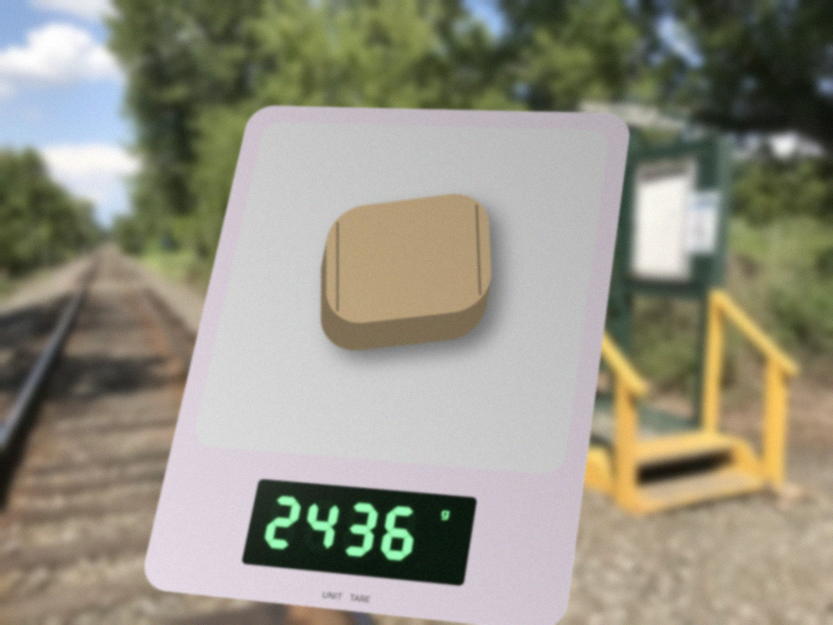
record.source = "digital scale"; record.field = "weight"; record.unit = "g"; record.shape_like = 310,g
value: 2436,g
